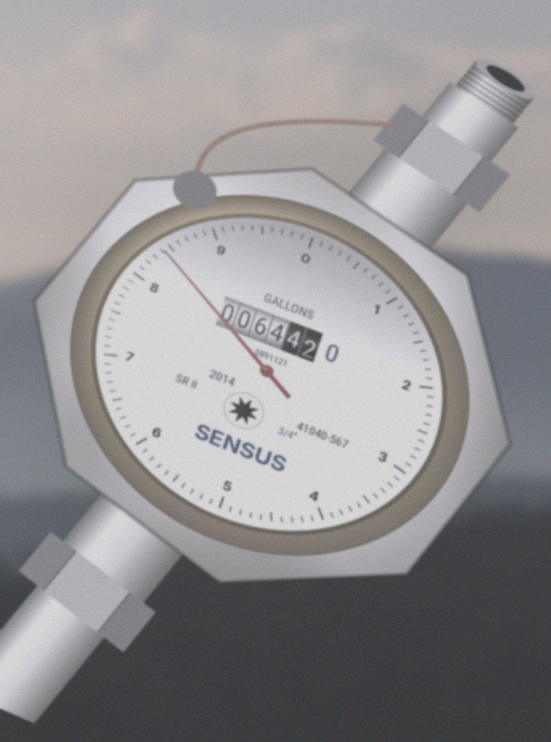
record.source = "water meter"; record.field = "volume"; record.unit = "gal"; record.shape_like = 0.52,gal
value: 64418.4,gal
